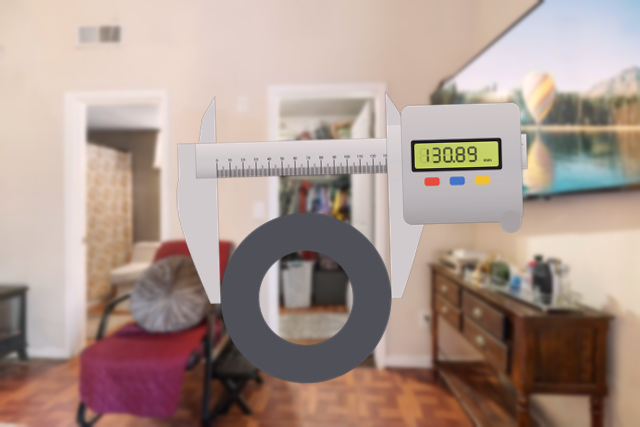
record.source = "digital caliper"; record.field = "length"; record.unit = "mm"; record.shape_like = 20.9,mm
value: 130.89,mm
